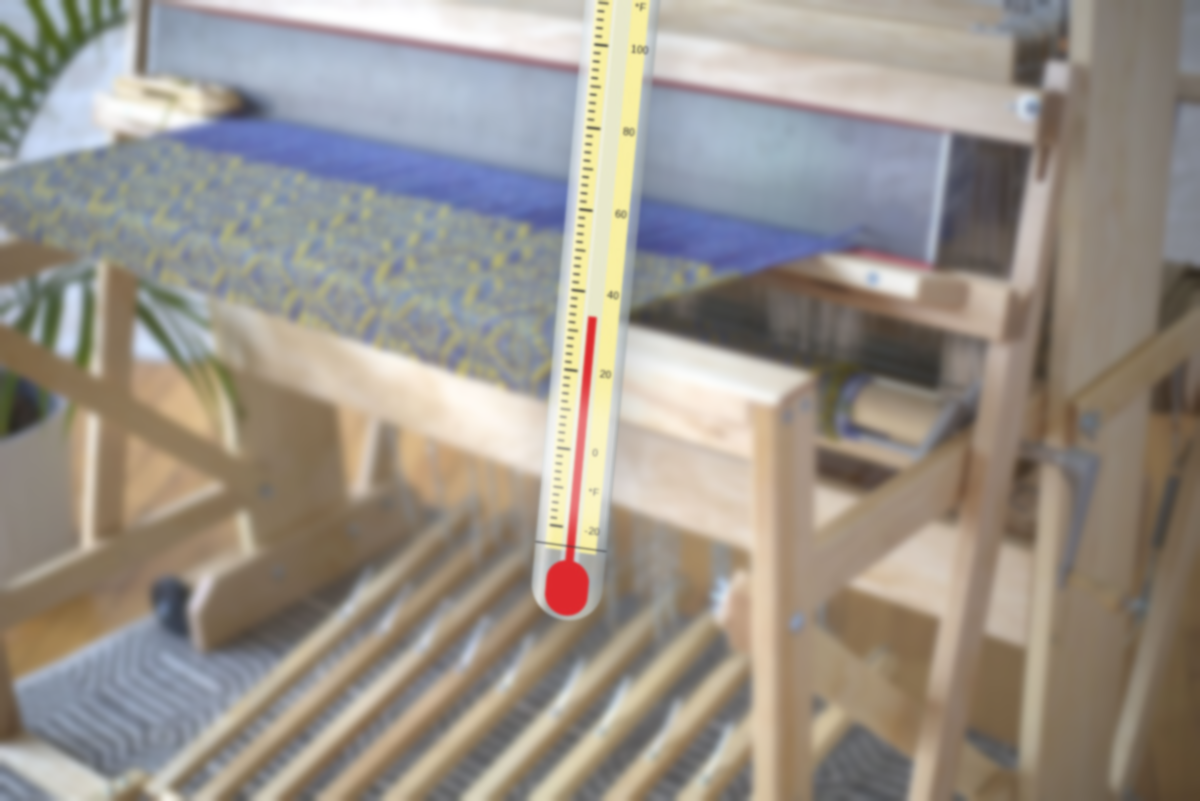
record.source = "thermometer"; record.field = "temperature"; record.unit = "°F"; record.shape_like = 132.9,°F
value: 34,°F
